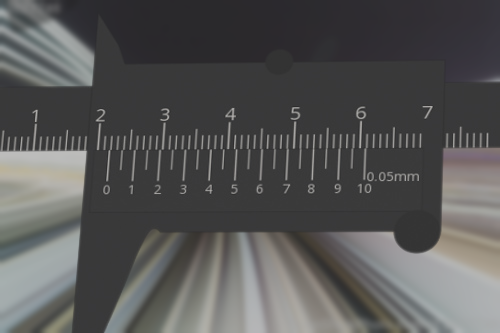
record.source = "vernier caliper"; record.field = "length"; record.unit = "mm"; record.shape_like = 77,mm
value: 21.8,mm
